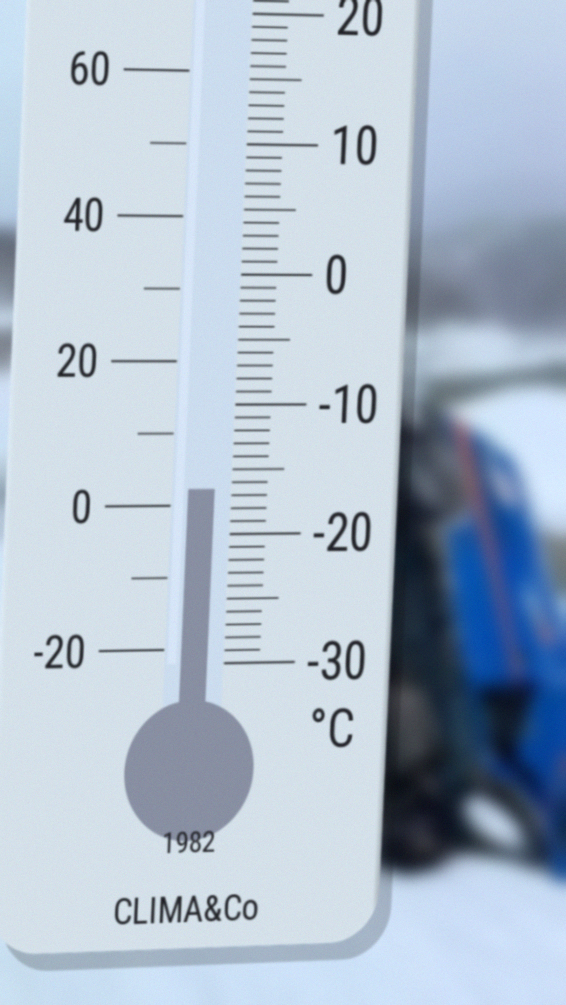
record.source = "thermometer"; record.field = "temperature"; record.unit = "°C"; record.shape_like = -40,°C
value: -16.5,°C
